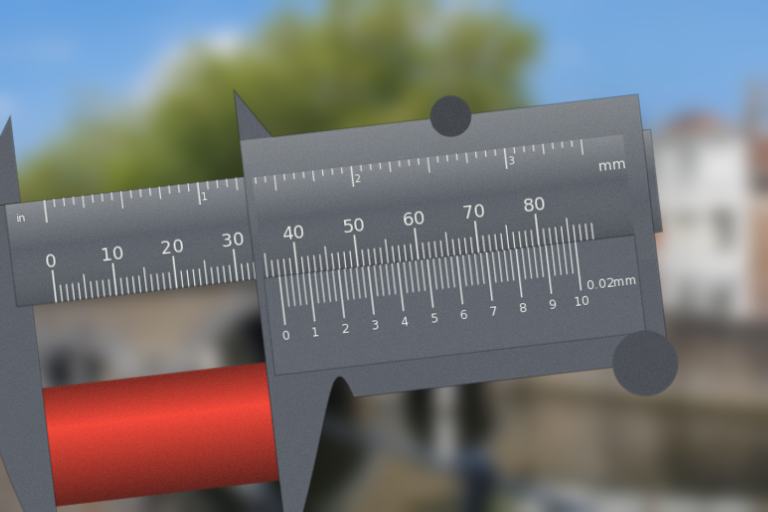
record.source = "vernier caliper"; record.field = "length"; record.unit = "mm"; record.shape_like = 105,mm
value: 37.0,mm
